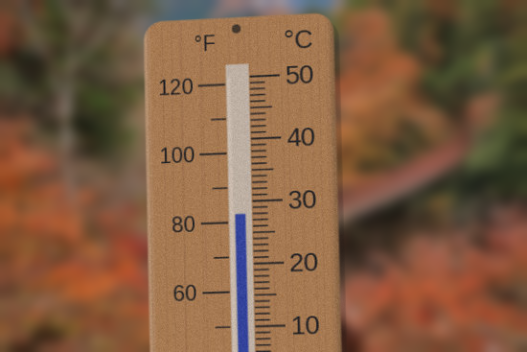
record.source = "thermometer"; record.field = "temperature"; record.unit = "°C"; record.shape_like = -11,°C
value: 28,°C
